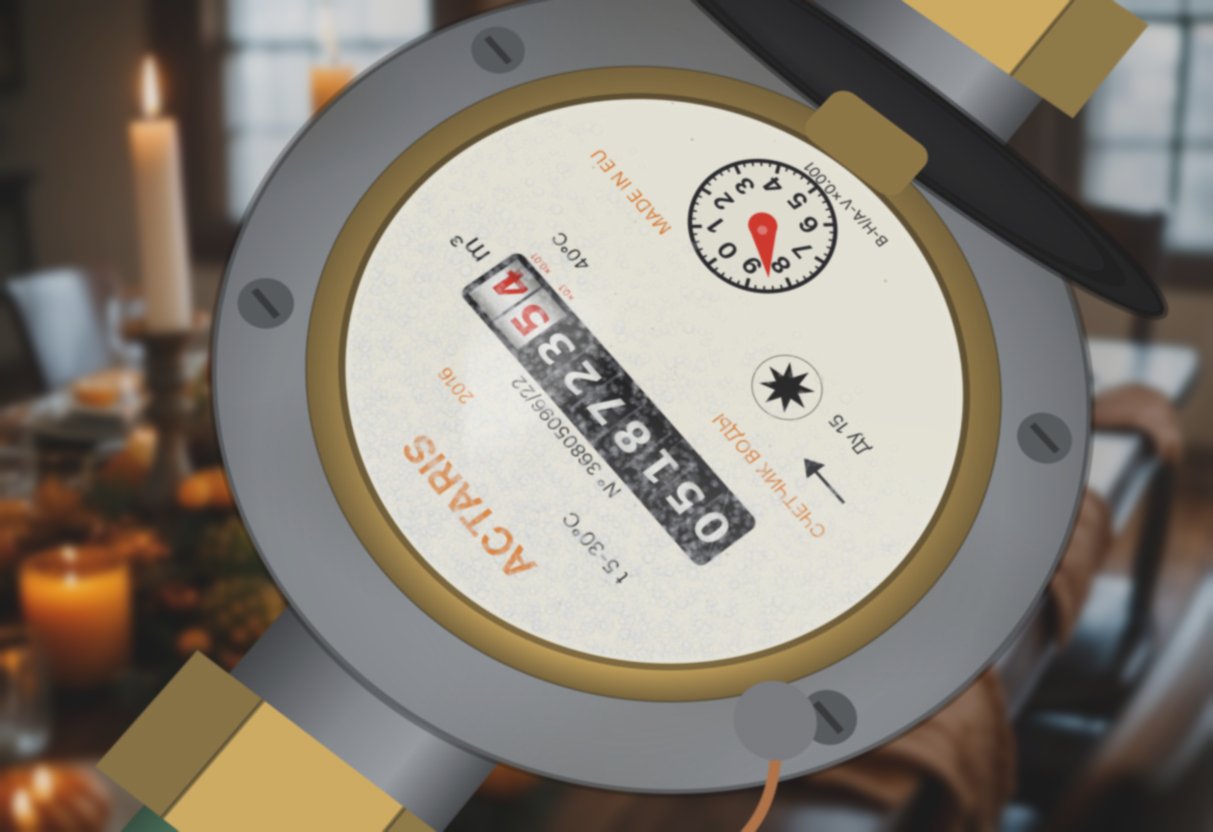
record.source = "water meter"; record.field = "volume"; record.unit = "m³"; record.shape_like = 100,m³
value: 518723.538,m³
